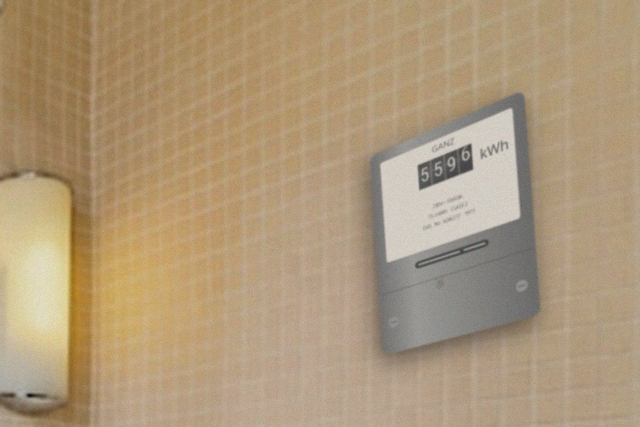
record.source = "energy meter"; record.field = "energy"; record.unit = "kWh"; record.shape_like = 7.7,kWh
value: 5596,kWh
